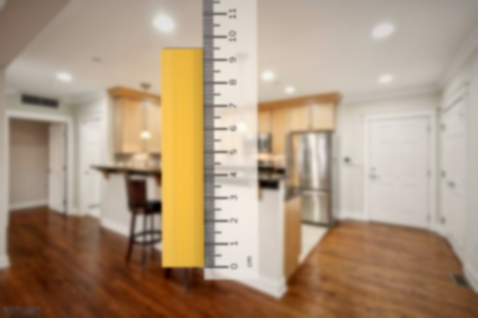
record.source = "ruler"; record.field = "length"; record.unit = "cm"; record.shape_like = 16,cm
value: 9.5,cm
